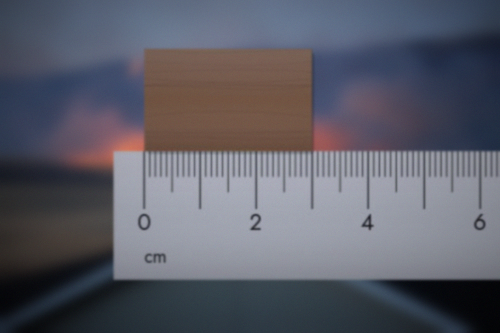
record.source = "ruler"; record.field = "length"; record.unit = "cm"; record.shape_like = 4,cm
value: 3,cm
